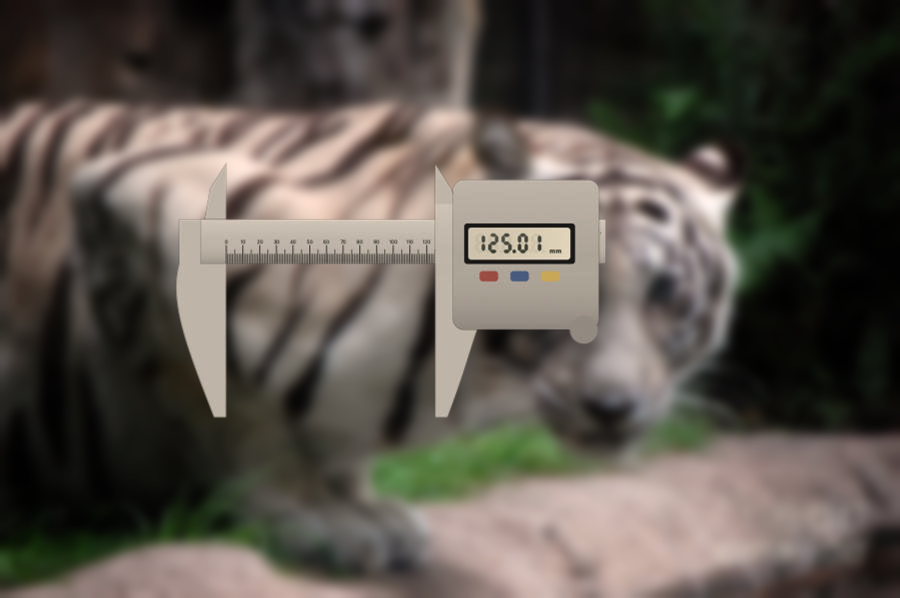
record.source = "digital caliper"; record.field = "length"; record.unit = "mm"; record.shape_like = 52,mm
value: 125.01,mm
